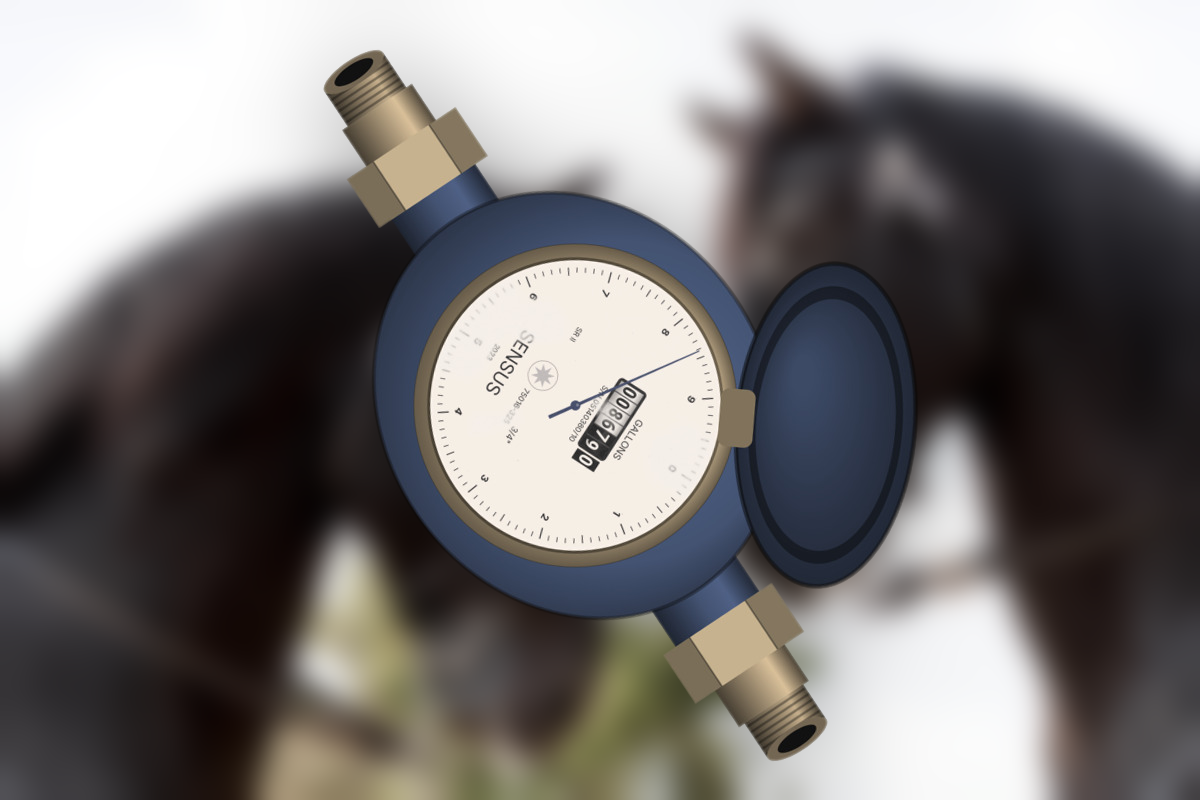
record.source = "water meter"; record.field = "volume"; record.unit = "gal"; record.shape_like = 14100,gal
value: 86788.4,gal
